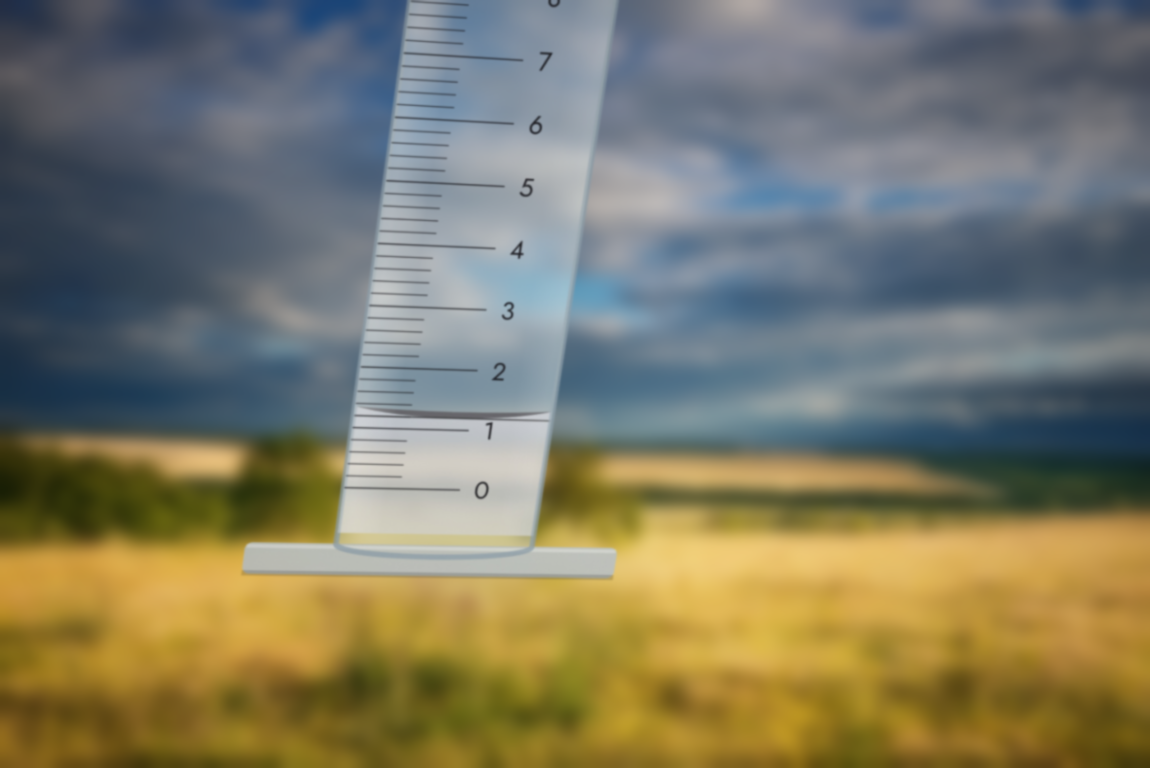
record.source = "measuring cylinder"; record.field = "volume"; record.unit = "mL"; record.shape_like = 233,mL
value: 1.2,mL
